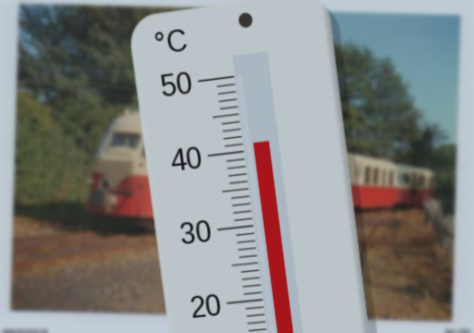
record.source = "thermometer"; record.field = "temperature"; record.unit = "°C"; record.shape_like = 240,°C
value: 41,°C
